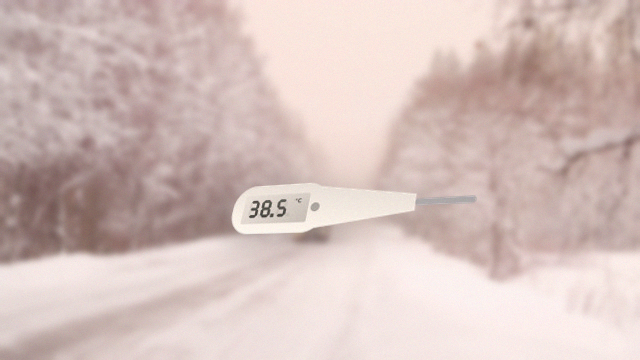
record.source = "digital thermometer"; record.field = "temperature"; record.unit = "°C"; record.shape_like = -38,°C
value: 38.5,°C
